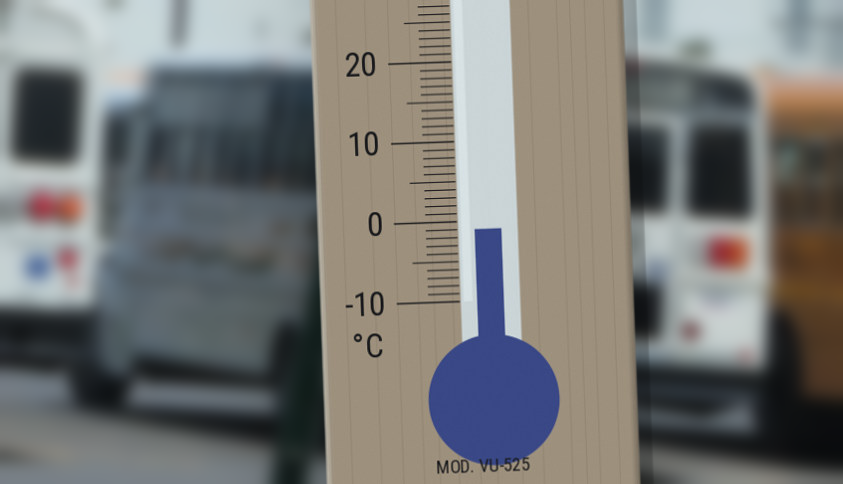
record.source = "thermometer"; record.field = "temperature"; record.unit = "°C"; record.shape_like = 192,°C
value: -1,°C
